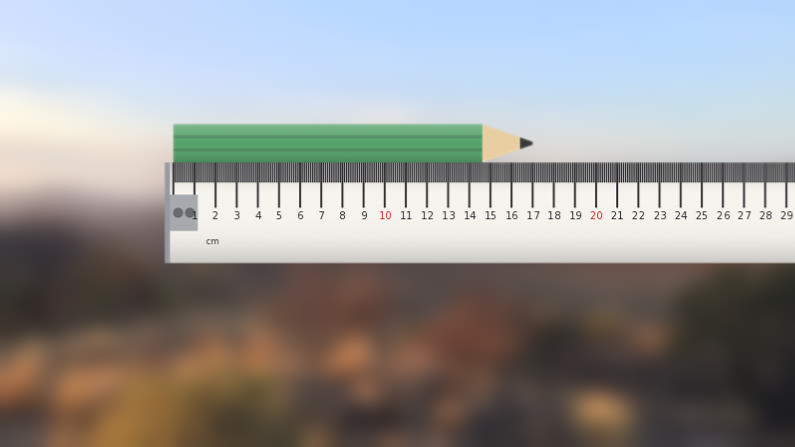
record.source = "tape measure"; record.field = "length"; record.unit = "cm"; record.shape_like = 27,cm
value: 17,cm
